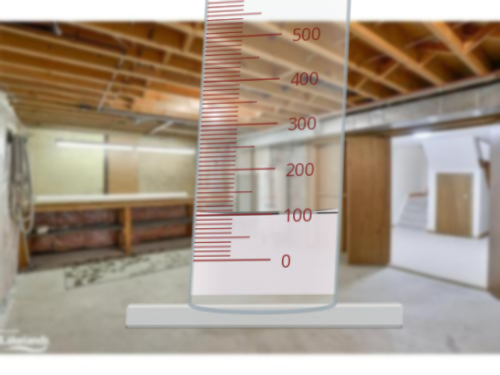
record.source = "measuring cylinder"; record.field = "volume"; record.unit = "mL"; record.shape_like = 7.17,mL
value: 100,mL
